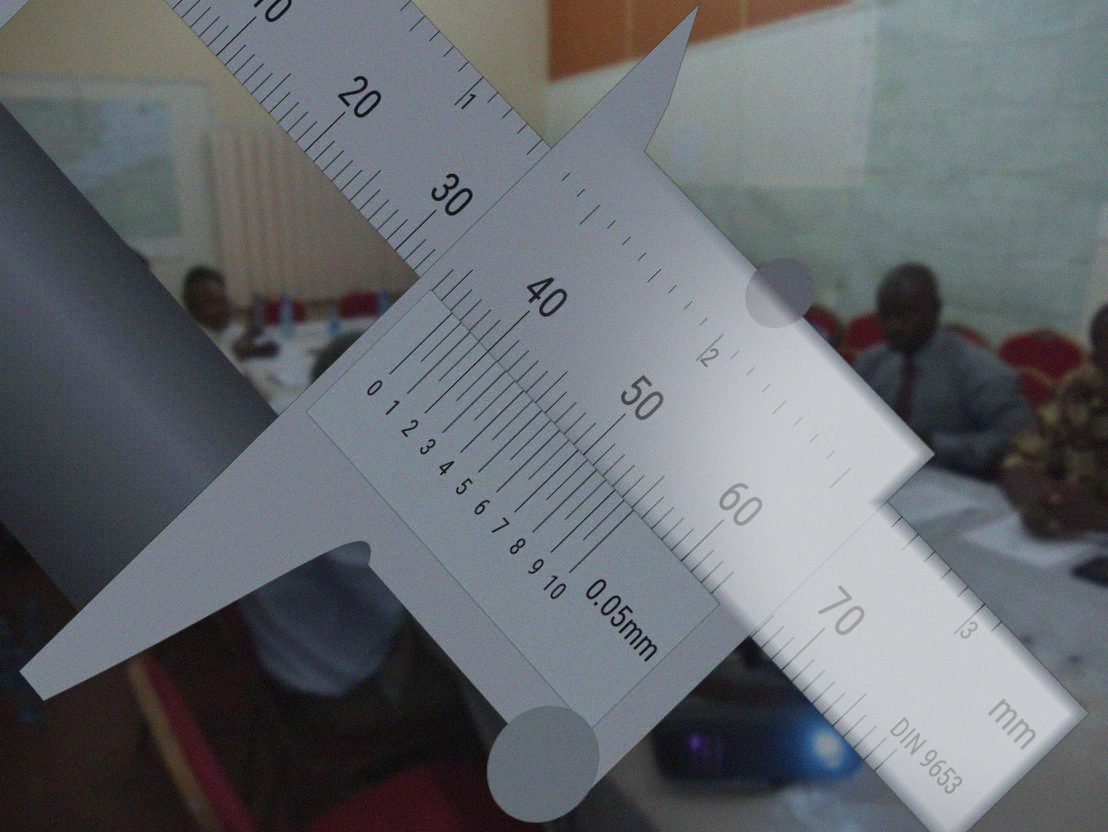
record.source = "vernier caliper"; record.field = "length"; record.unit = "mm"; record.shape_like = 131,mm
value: 36.2,mm
